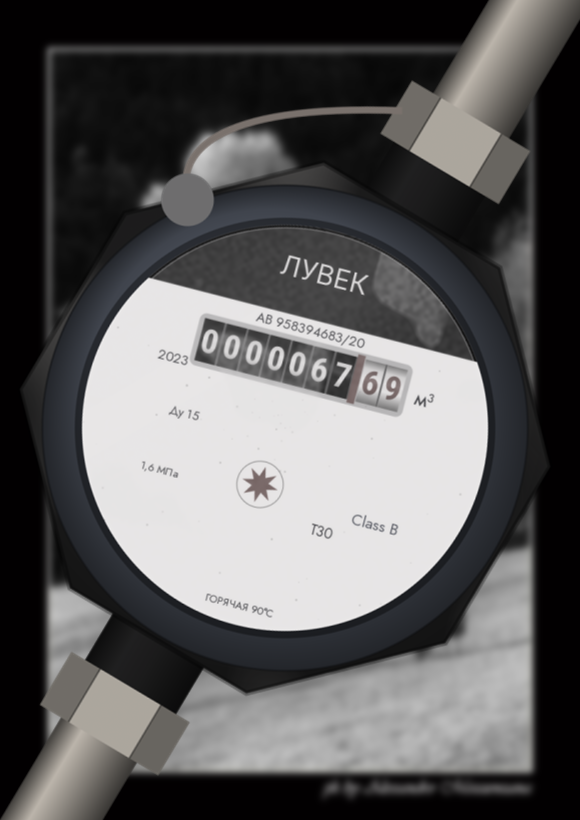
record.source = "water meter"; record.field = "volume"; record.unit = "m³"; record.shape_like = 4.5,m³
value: 67.69,m³
